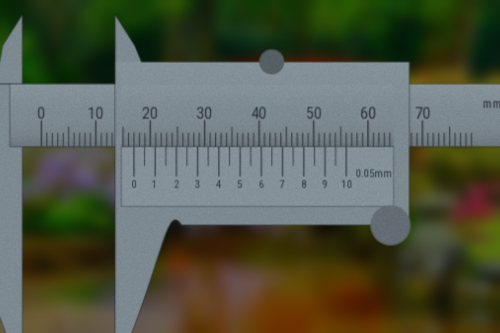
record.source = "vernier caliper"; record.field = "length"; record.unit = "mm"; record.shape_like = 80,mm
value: 17.0,mm
